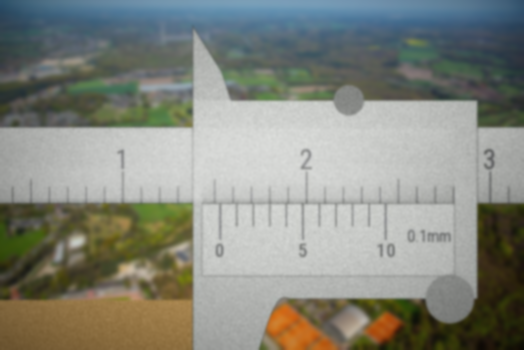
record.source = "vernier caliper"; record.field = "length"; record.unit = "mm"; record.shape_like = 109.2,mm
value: 15.3,mm
